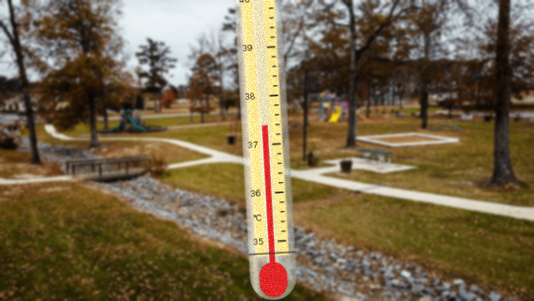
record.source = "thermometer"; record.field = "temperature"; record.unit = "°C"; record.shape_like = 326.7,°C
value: 37.4,°C
